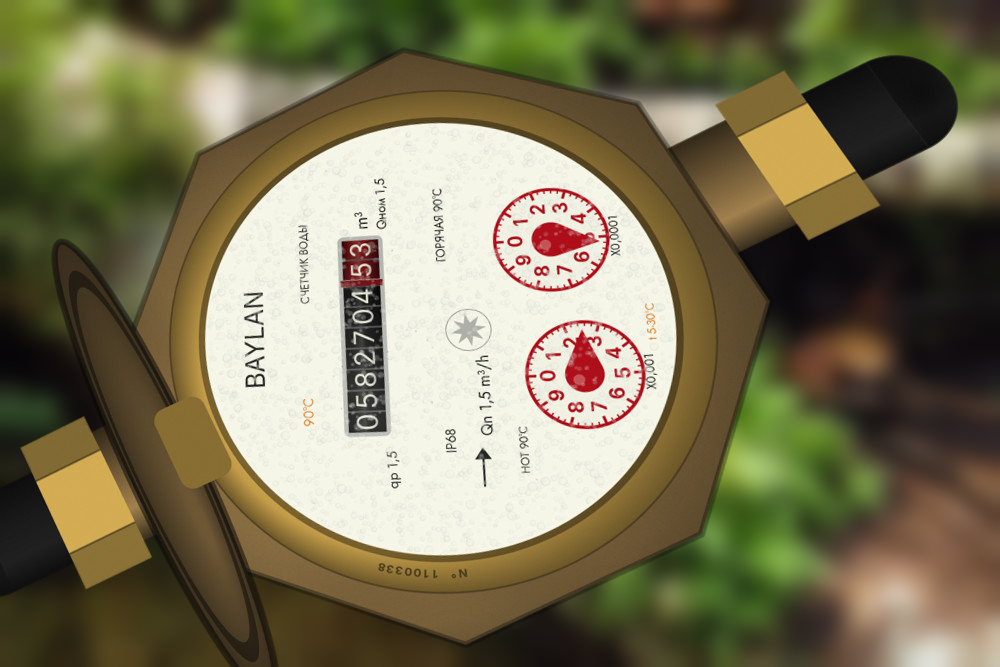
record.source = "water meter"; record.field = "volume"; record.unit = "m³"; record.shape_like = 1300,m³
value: 582704.5325,m³
